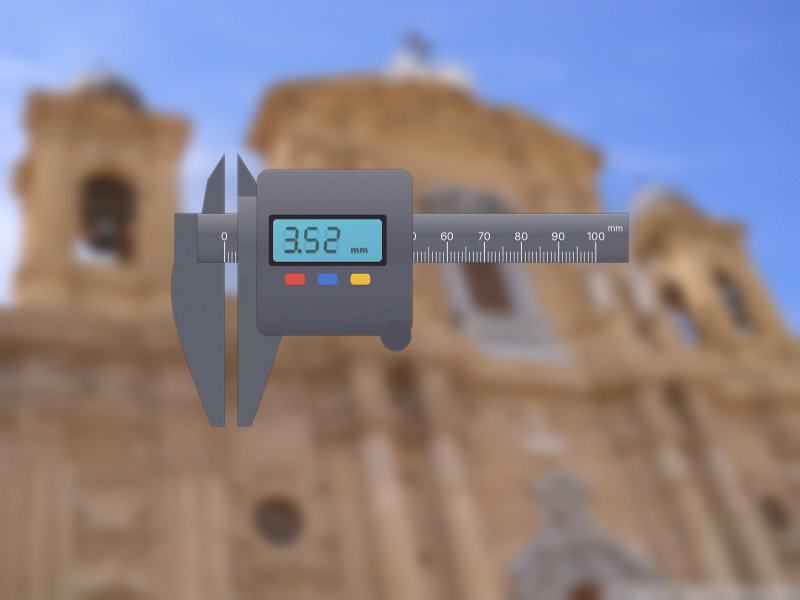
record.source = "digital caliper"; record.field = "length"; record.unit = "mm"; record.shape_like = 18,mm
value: 3.52,mm
